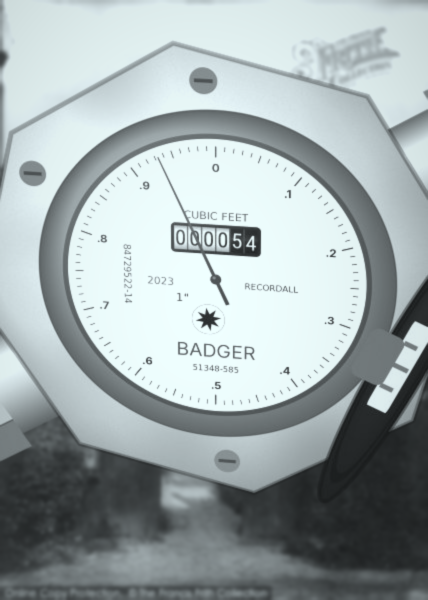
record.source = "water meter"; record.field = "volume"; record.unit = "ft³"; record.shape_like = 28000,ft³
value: 53.93,ft³
